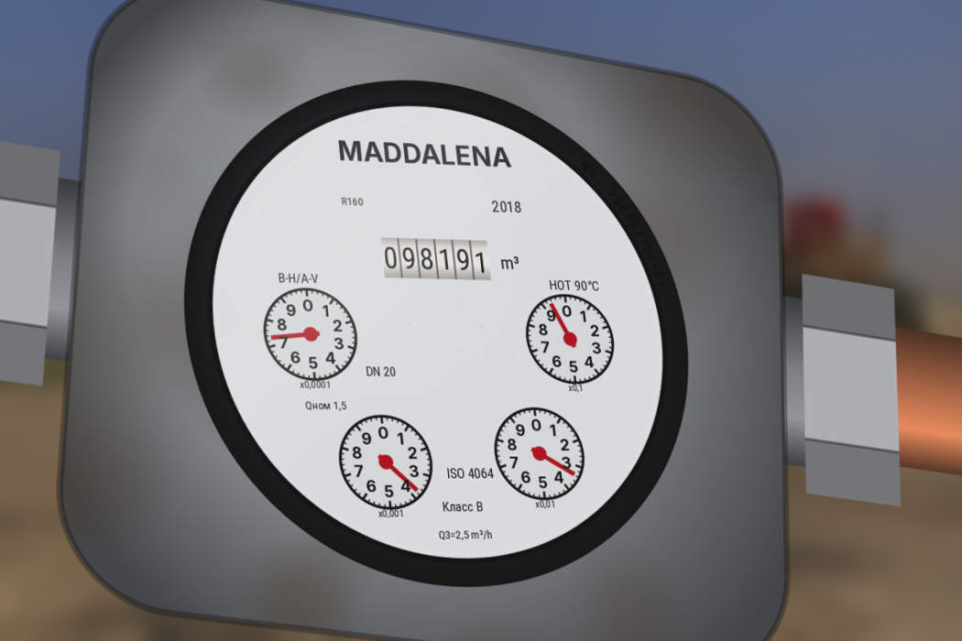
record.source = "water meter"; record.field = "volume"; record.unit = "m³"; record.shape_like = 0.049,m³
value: 98190.9337,m³
